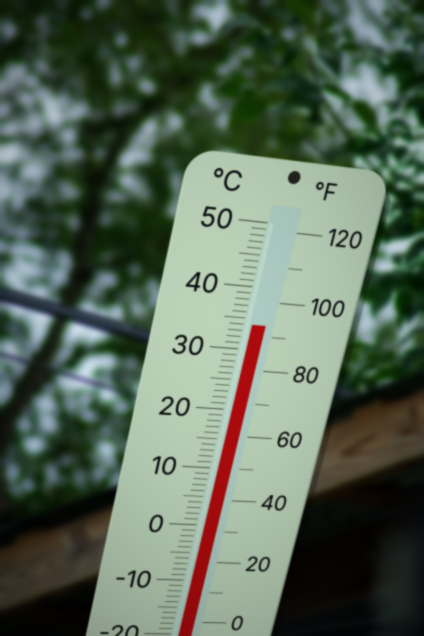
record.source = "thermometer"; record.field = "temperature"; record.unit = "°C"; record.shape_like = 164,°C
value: 34,°C
